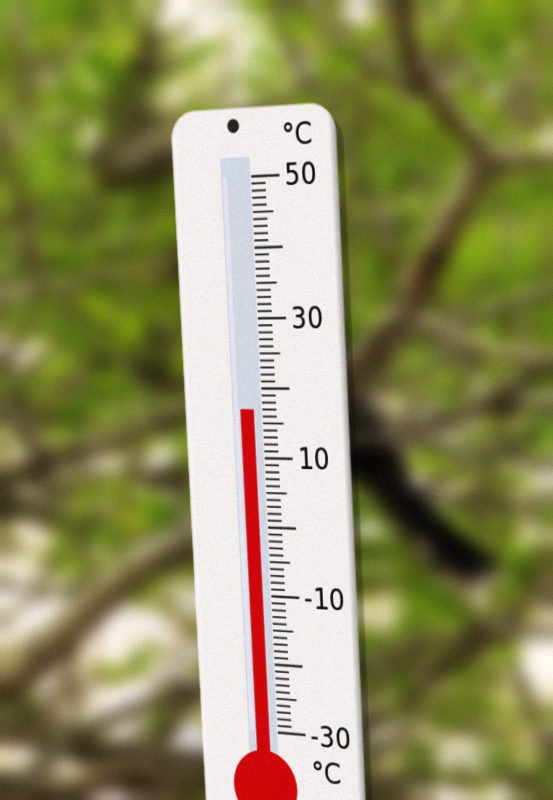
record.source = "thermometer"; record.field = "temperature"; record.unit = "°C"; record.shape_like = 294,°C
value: 17,°C
